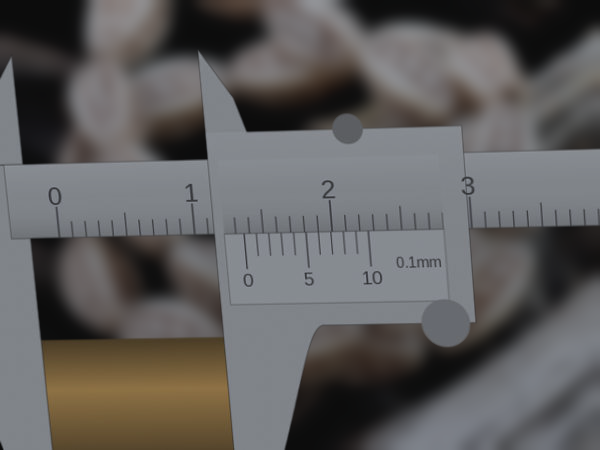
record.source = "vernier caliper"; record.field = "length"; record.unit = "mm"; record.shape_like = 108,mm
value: 13.6,mm
